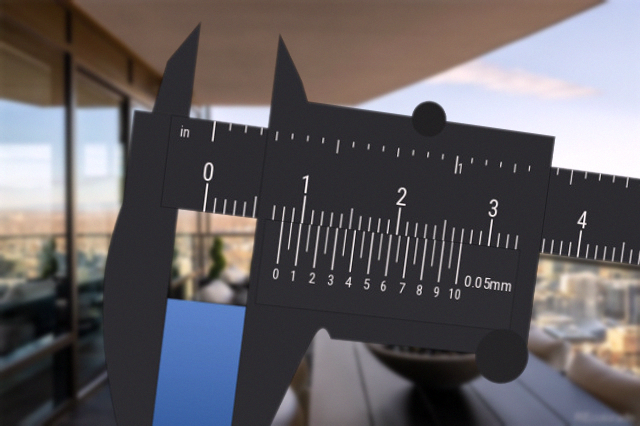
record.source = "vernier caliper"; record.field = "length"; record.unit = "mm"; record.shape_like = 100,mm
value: 8.0,mm
